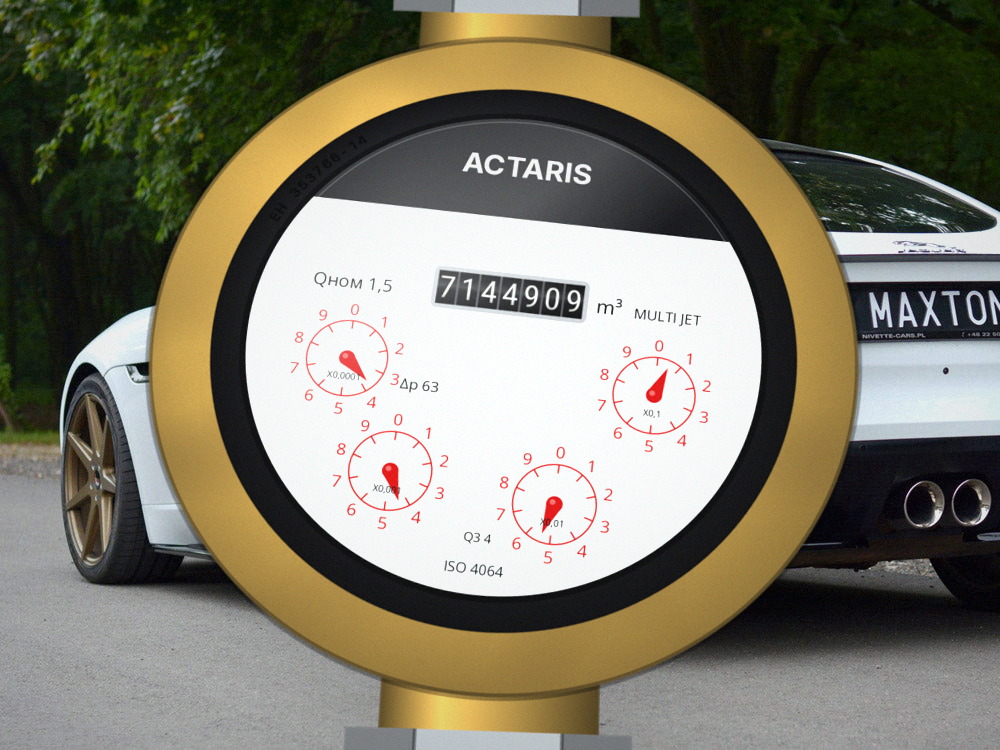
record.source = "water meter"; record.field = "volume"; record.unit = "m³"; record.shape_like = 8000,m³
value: 7144909.0543,m³
